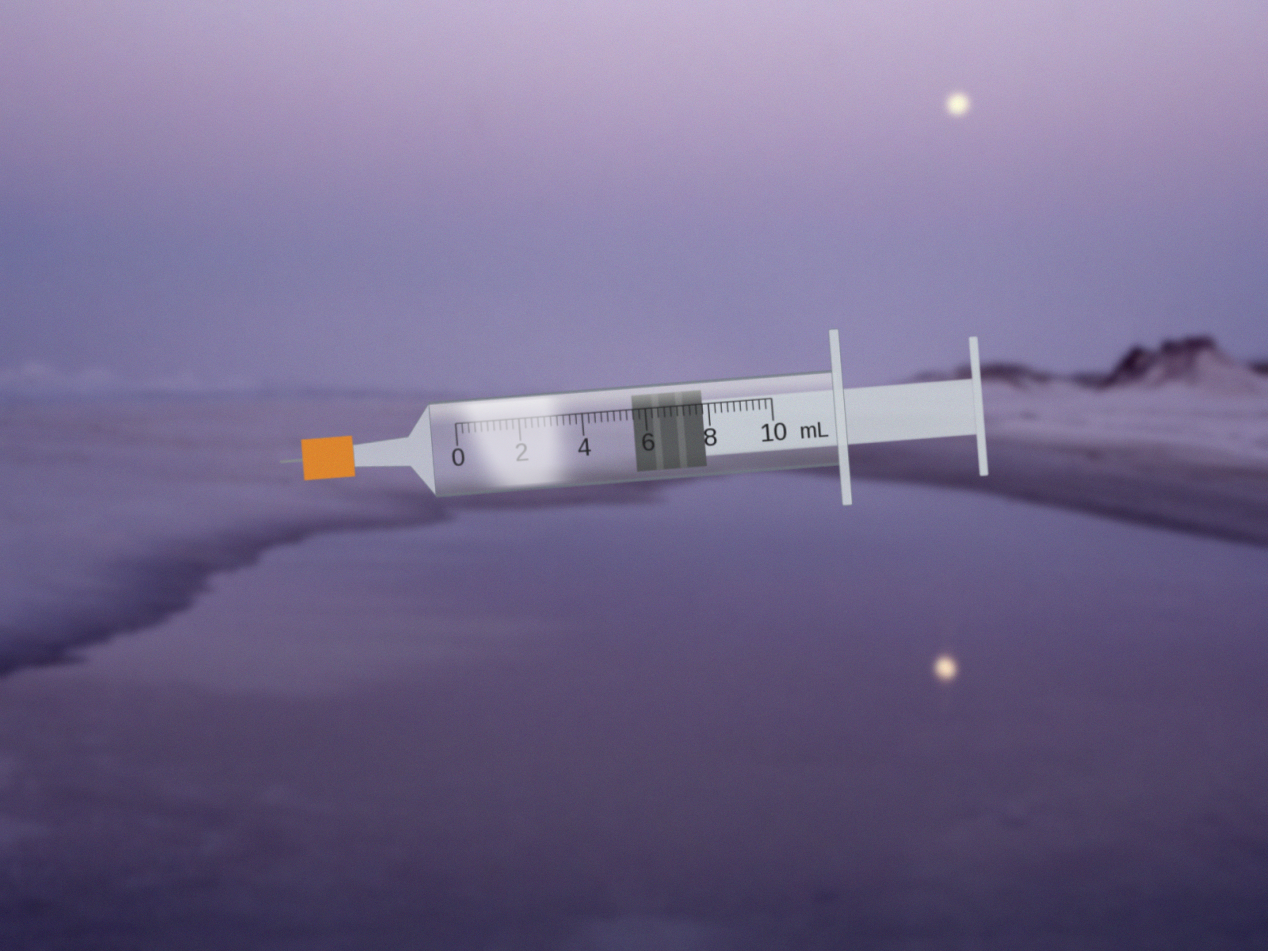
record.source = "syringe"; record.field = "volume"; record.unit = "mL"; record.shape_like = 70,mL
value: 5.6,mL
